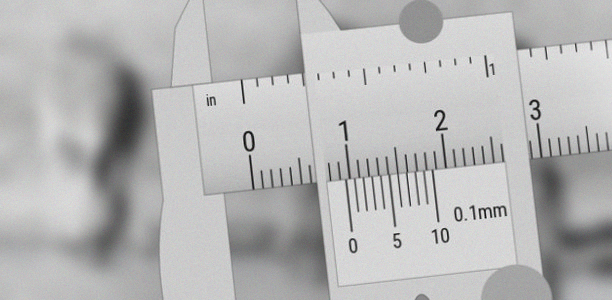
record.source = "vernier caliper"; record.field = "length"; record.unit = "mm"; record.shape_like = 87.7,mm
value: 9.6,mm
